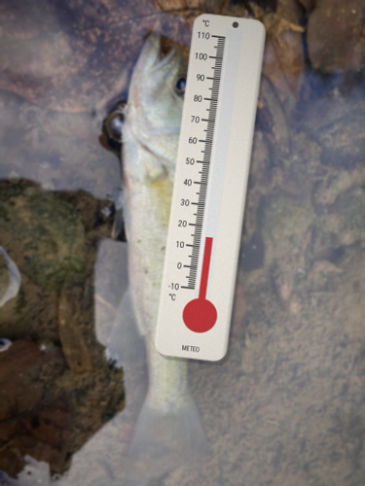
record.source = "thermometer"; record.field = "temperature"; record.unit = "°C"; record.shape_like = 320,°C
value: 15,°C
